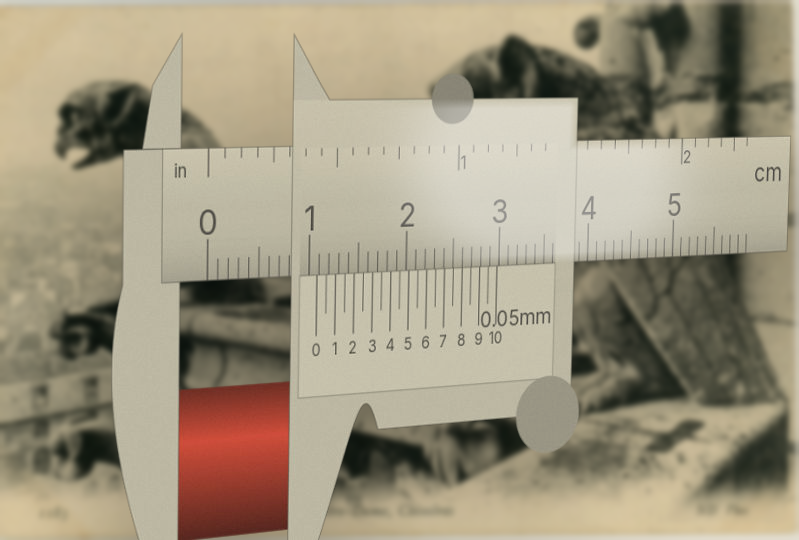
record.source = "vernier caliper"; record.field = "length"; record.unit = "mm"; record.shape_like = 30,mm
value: 10.8,mm
